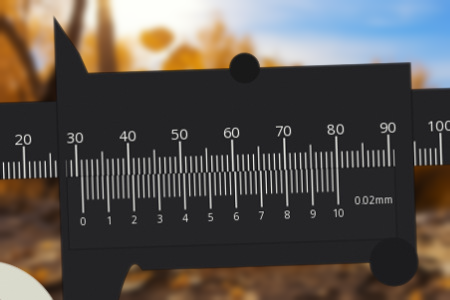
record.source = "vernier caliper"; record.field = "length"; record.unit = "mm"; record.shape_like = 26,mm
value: 31.0,mm
